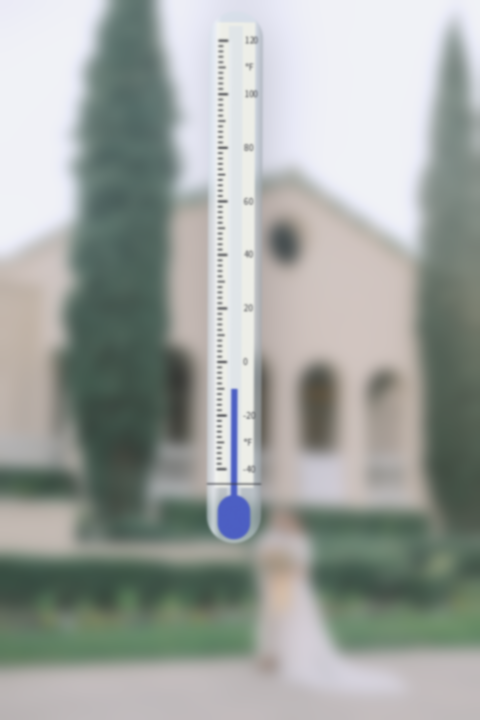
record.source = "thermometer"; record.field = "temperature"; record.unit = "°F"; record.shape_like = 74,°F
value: -10,°F
